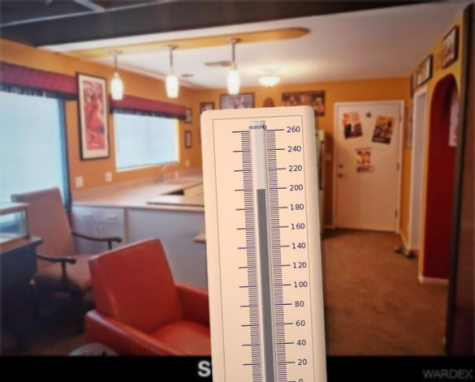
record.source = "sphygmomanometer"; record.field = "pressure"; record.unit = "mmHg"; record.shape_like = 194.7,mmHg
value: 200,mmHg
